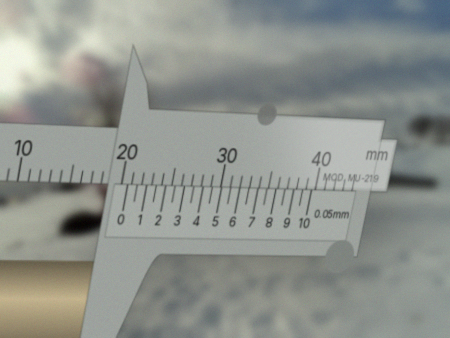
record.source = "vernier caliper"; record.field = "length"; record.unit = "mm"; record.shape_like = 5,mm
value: 20.6,mm
